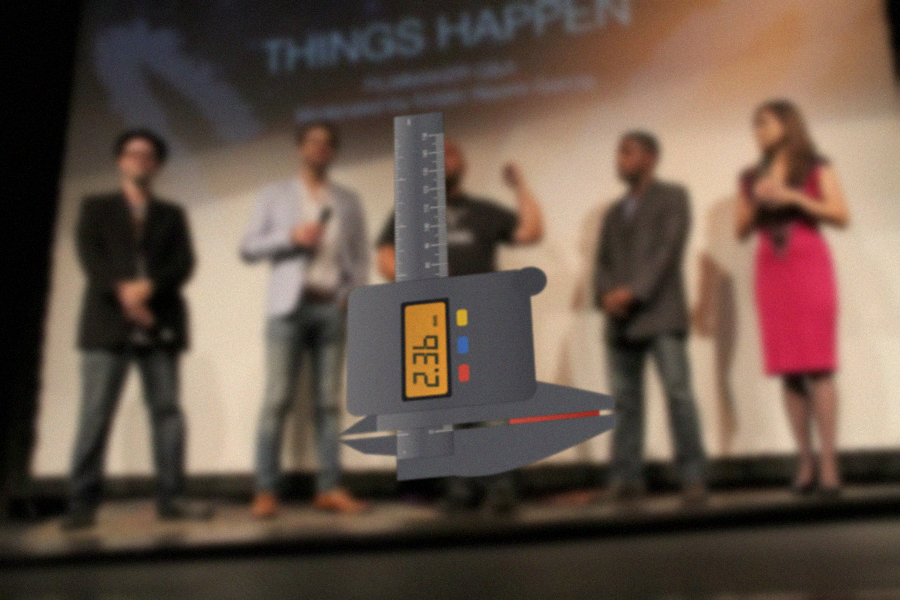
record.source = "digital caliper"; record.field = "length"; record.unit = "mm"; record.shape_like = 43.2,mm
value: 2.36,mm
